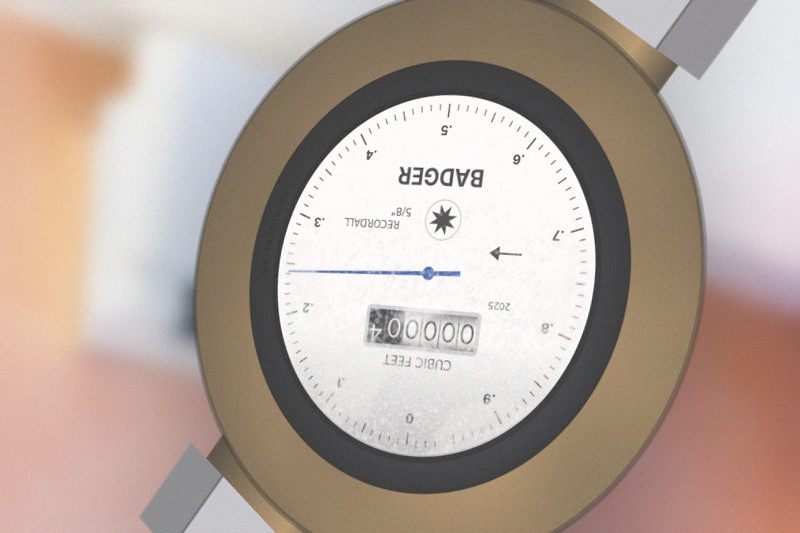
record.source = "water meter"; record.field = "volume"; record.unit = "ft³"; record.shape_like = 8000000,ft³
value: 4.24,ft³
